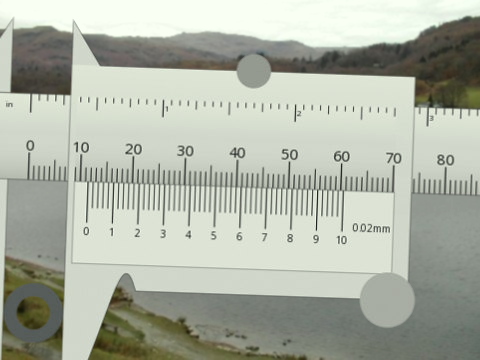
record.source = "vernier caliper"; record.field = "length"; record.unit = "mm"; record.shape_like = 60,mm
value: 11.5,mm
